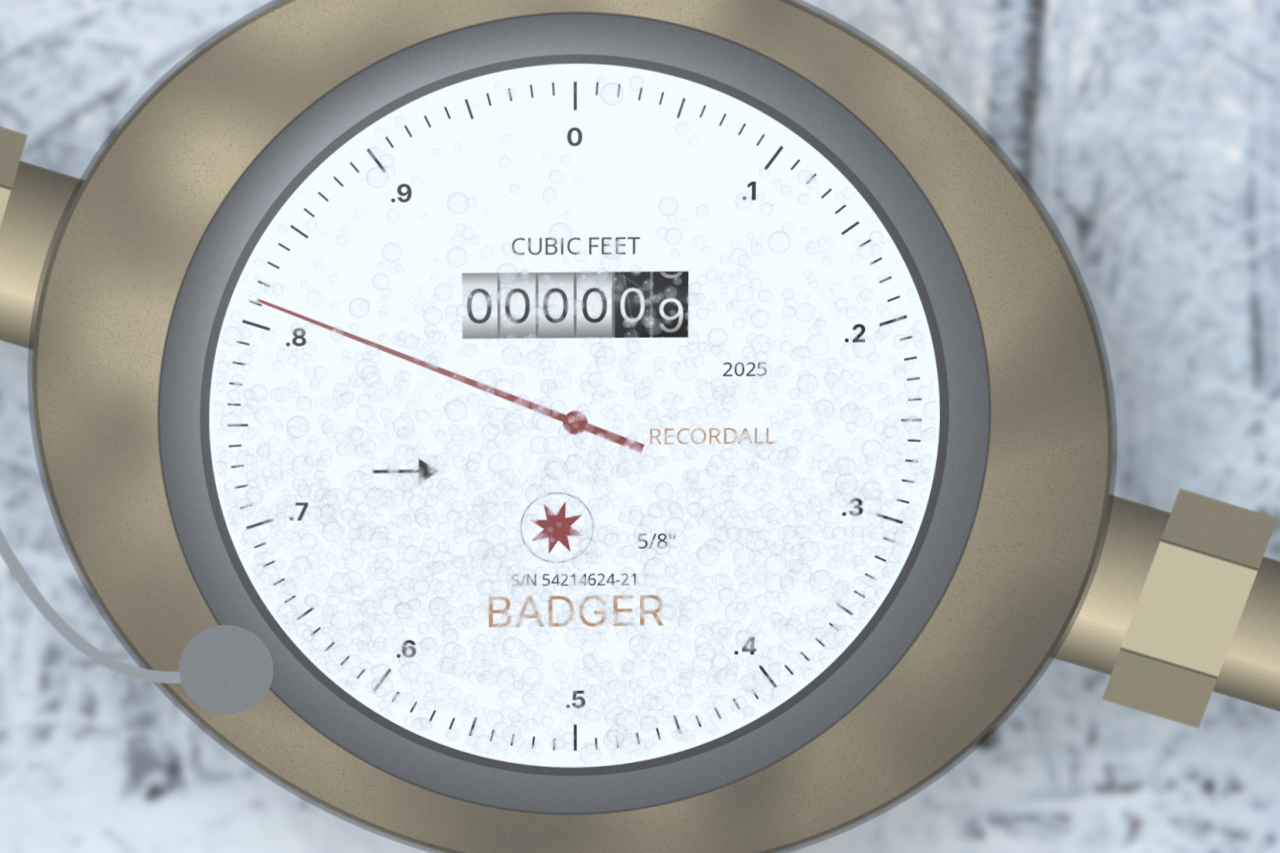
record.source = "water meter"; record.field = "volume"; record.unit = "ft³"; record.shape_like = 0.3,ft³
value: 8.81,ft³
